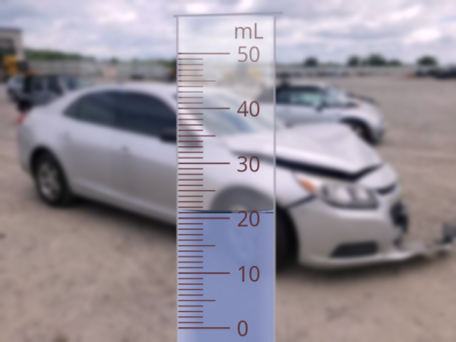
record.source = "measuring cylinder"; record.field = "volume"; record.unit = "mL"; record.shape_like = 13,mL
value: 21,mL
